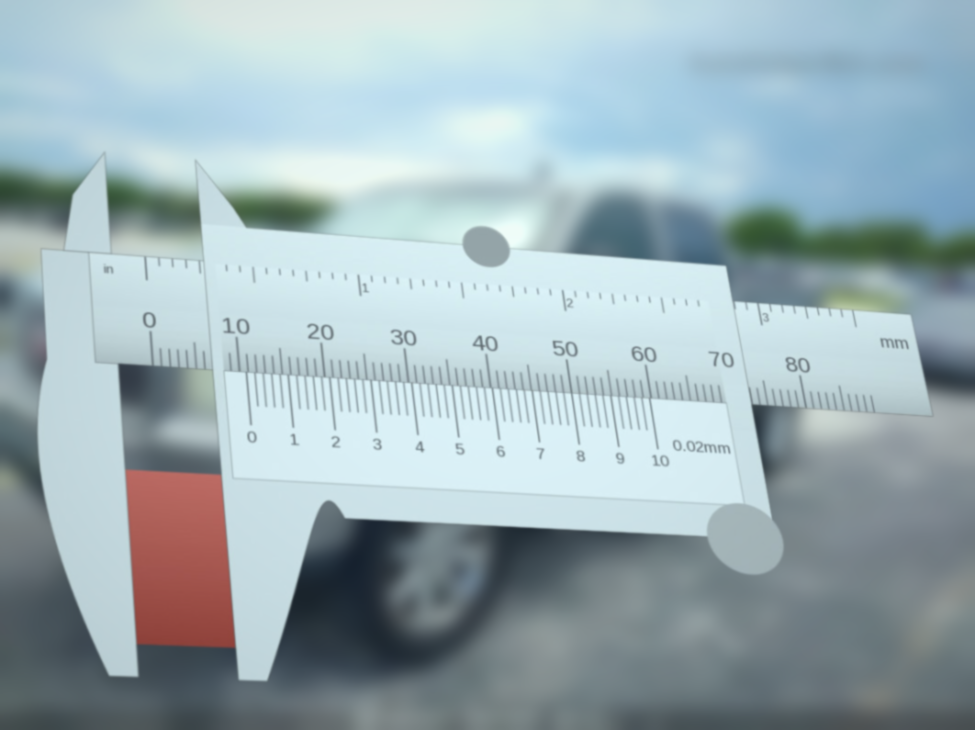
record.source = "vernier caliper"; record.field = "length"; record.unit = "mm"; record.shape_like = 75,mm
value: 10.8,mm
